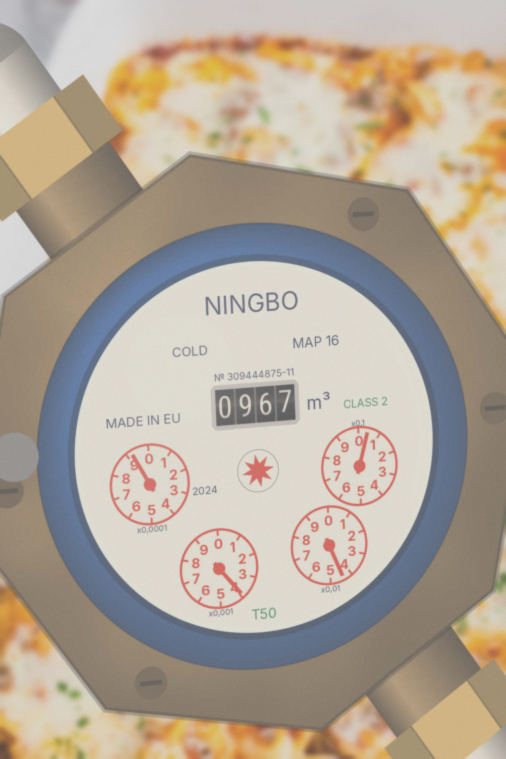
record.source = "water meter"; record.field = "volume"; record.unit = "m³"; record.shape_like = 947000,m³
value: 967.0439,m³
